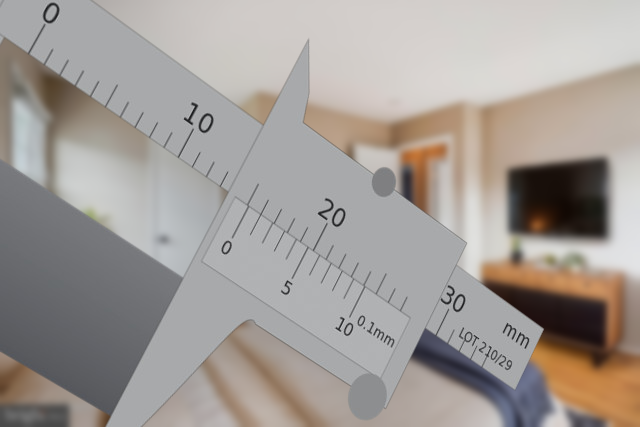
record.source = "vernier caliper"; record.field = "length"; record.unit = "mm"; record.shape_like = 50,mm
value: 15.1,mm
